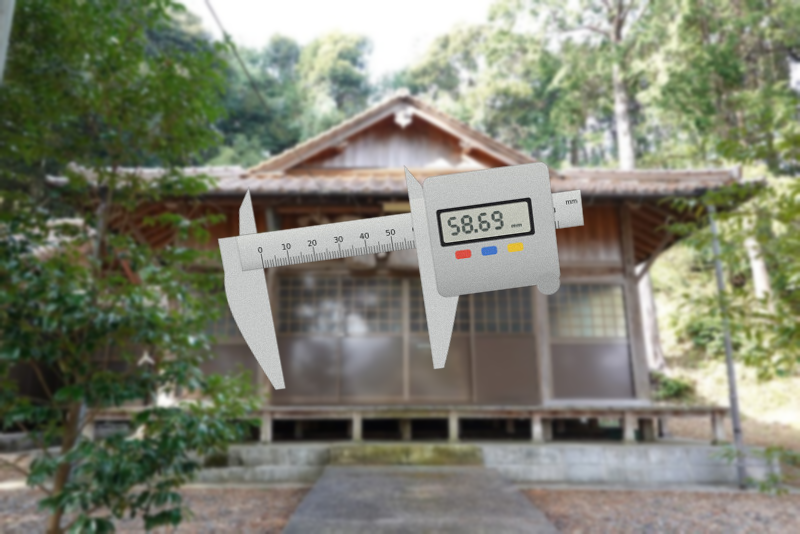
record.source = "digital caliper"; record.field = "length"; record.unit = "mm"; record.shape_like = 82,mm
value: 58.69,mm
